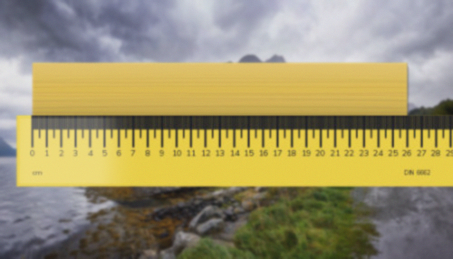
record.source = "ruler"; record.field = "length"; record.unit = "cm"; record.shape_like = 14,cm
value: 26,cm
